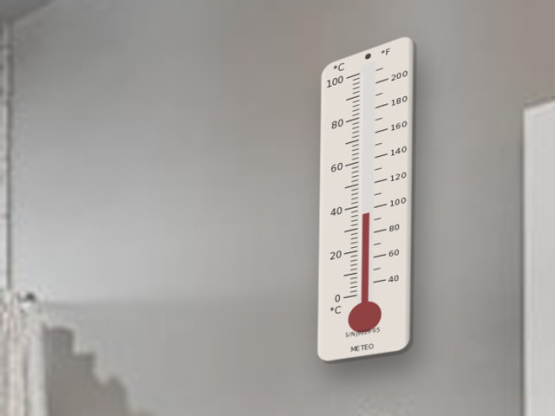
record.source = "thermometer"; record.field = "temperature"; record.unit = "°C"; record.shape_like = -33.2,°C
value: 36,°C
